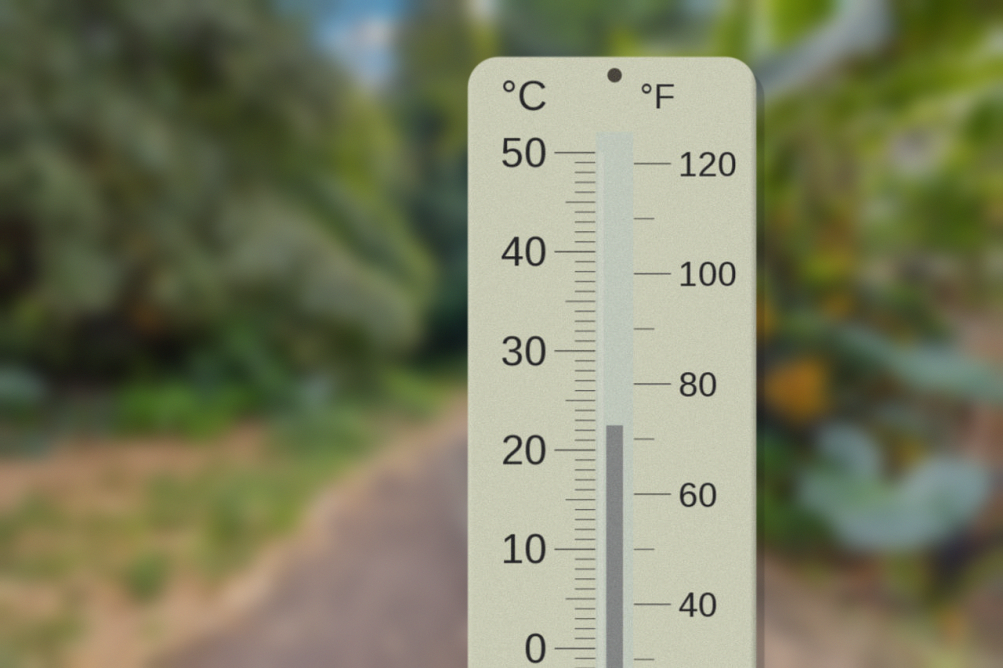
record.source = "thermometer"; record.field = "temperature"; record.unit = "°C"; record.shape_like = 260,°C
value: 22.5,°C
